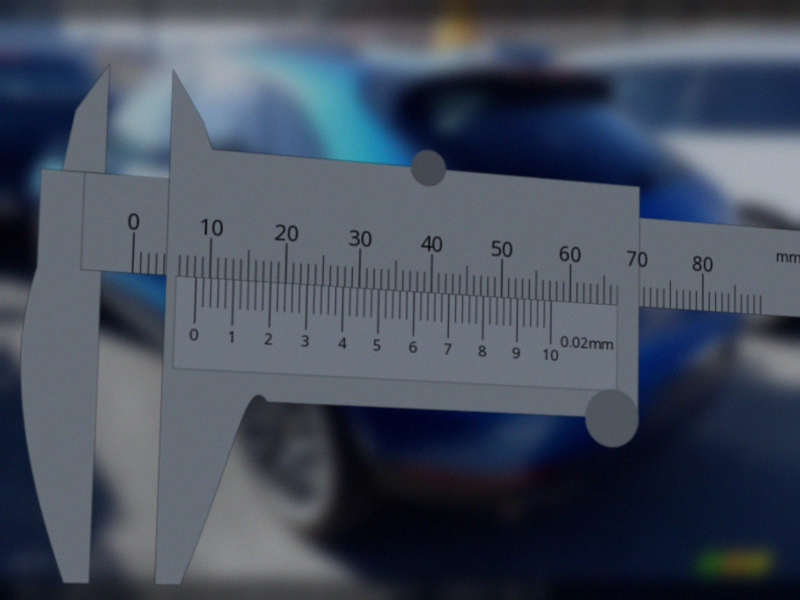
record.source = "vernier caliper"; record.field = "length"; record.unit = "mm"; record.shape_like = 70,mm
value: 8.2,mm
